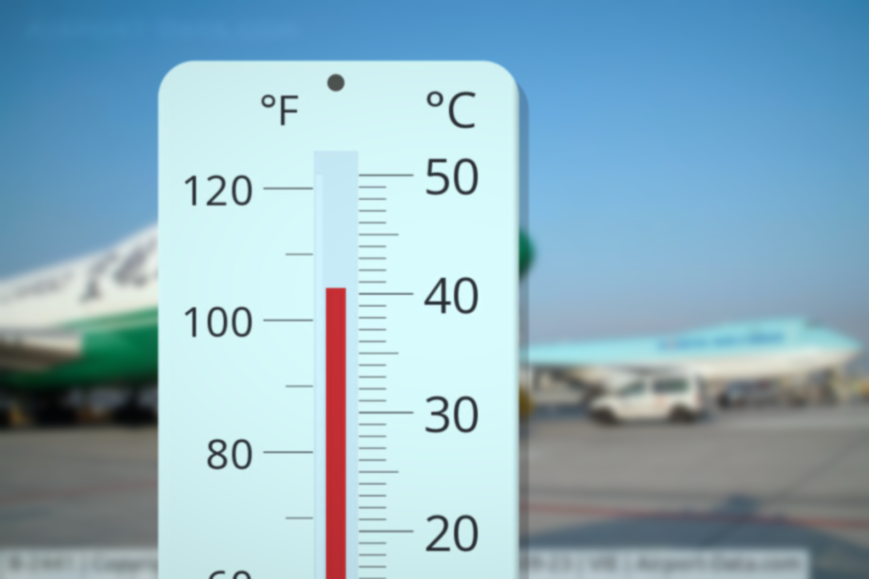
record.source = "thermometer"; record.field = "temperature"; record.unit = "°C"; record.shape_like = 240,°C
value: 40.5,°C
